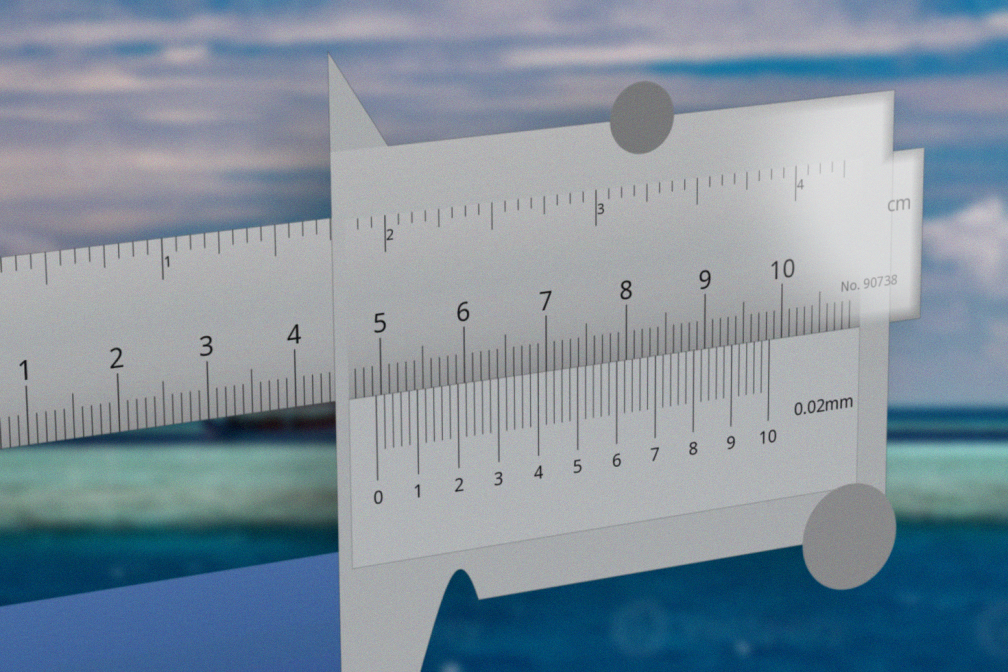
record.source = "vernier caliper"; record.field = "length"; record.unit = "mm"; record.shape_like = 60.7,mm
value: 49.4,mm
